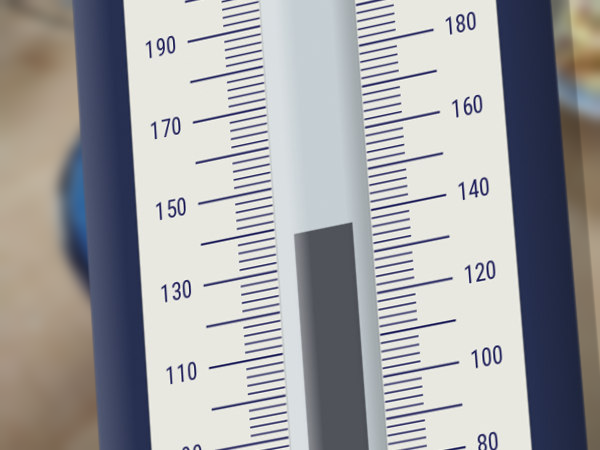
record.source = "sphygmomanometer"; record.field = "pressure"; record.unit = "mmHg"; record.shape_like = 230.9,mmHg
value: 138,mmHg
